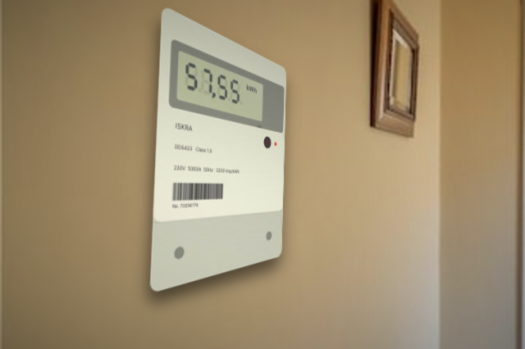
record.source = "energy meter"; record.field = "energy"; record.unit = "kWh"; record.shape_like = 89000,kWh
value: 57.55,kWh
